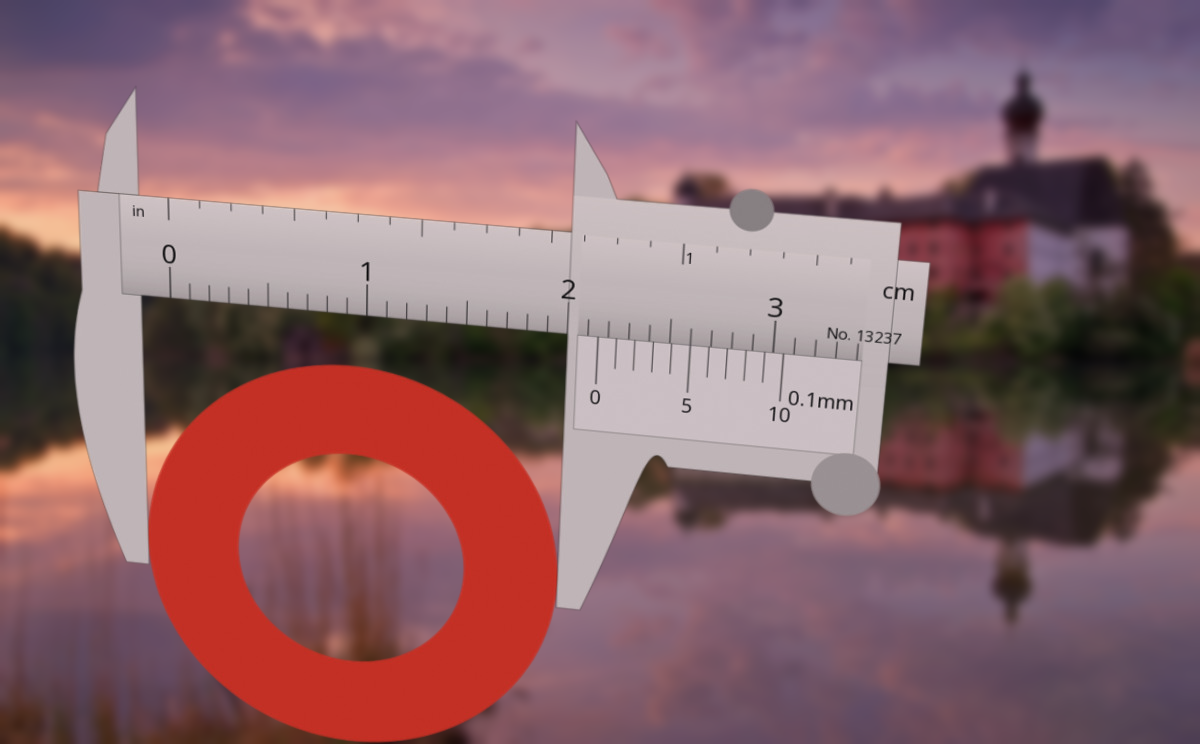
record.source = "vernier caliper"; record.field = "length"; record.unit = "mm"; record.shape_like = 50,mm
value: 21.5,mm
